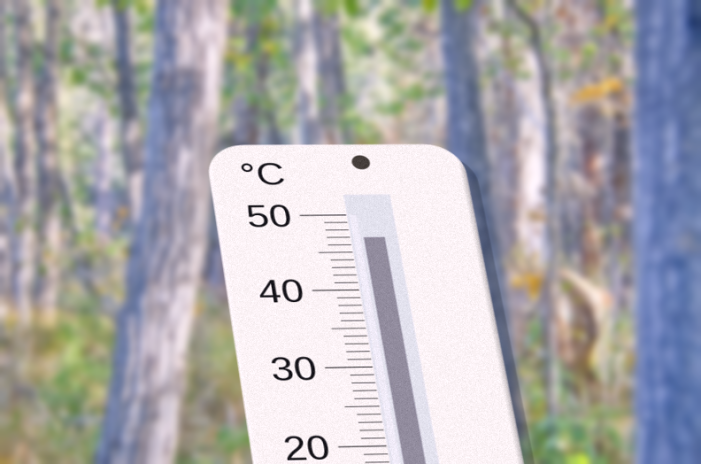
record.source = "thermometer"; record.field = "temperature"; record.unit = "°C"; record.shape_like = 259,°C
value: 47,°C
